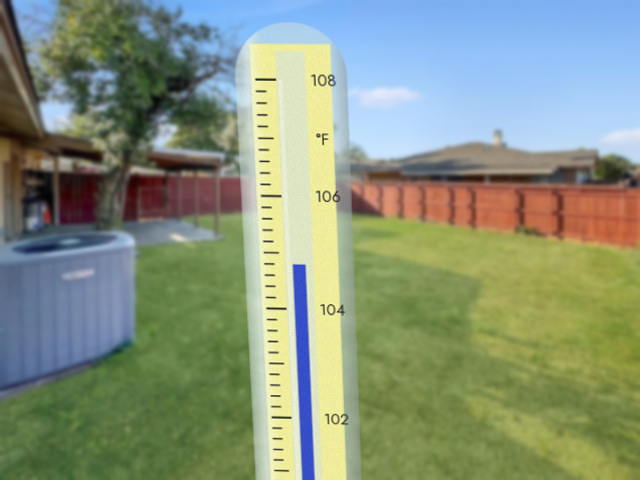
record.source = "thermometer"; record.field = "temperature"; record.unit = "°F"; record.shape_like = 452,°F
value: 104.8,°F
